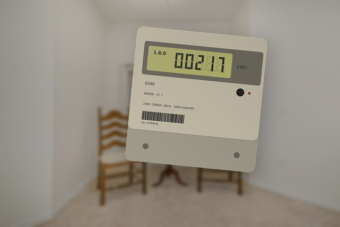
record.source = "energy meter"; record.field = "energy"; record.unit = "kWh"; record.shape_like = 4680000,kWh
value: 217,kWh
